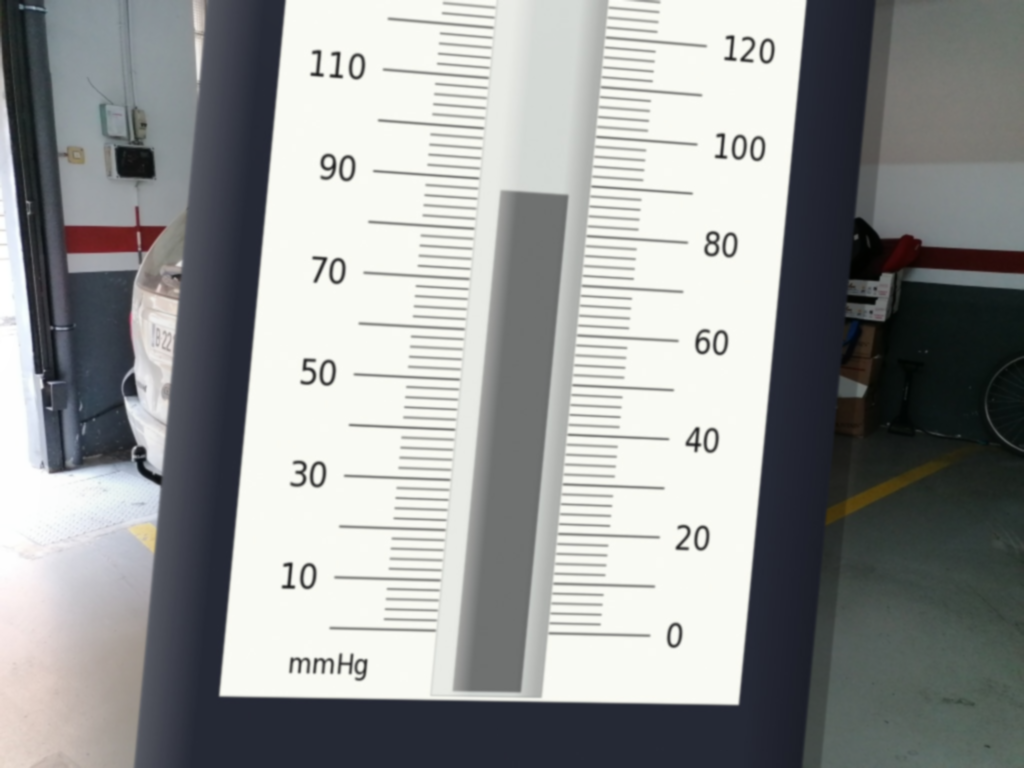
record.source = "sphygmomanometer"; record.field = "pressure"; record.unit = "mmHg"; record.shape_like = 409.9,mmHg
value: 88,mmHg
